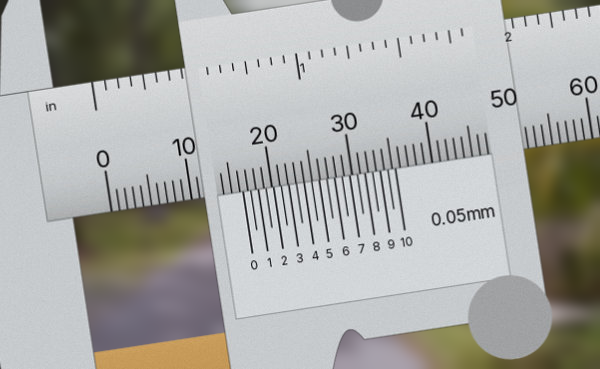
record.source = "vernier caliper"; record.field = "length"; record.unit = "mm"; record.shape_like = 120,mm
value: 16.4,mm
